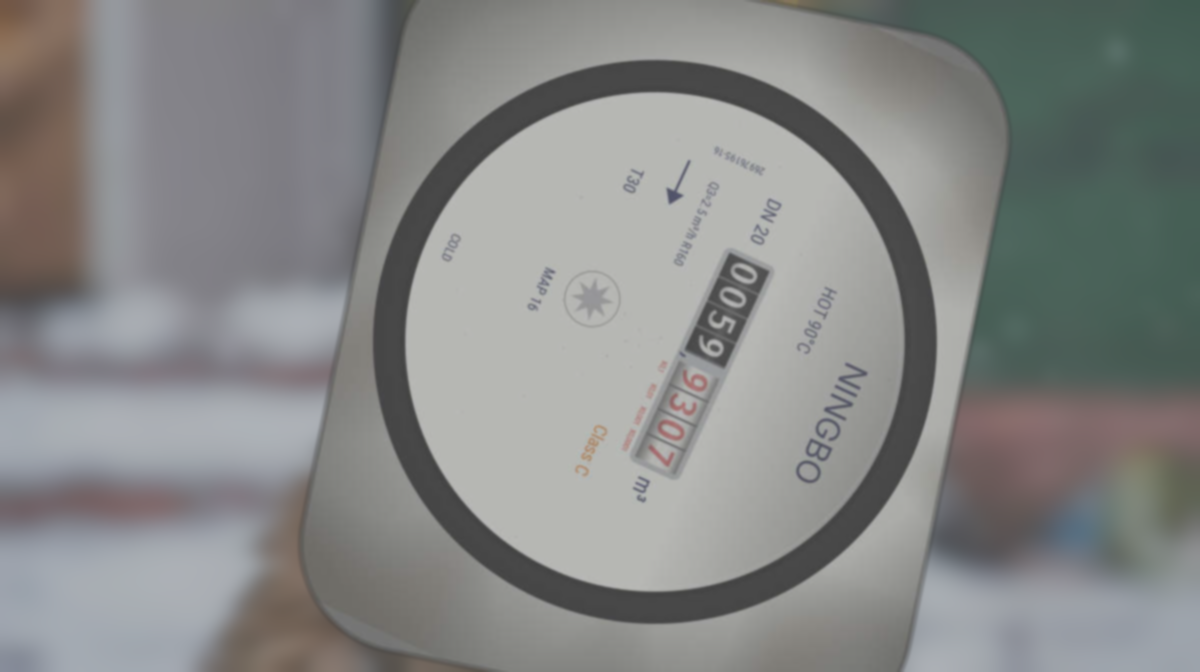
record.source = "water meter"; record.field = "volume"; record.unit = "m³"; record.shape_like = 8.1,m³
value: 59.9307,m³
